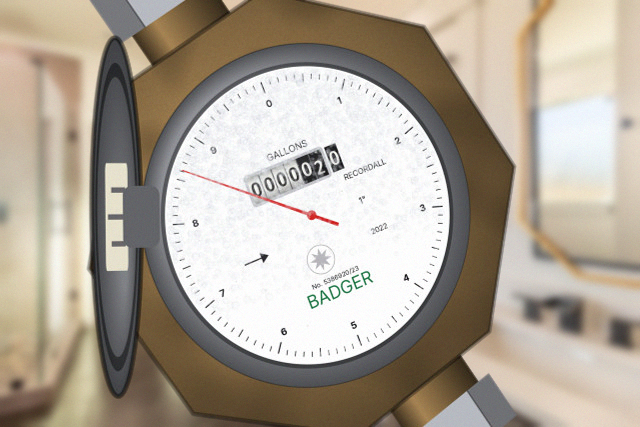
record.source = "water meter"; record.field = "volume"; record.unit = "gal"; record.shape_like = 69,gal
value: 18.6,gal
